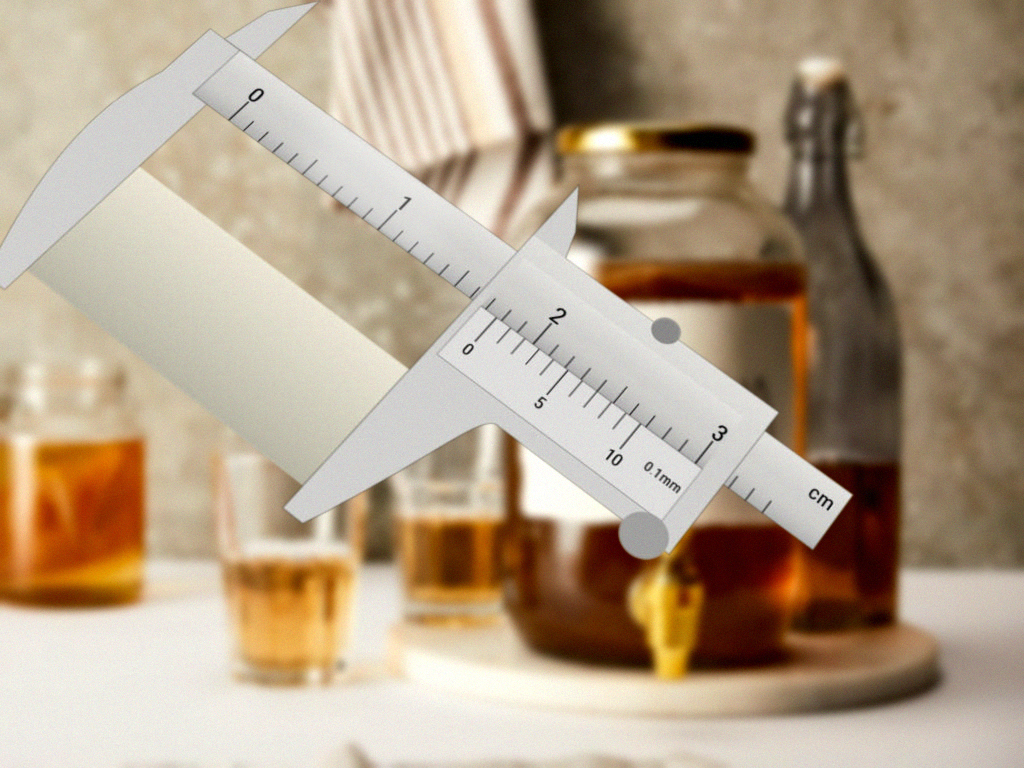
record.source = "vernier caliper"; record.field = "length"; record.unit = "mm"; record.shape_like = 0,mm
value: 17.7,mm
